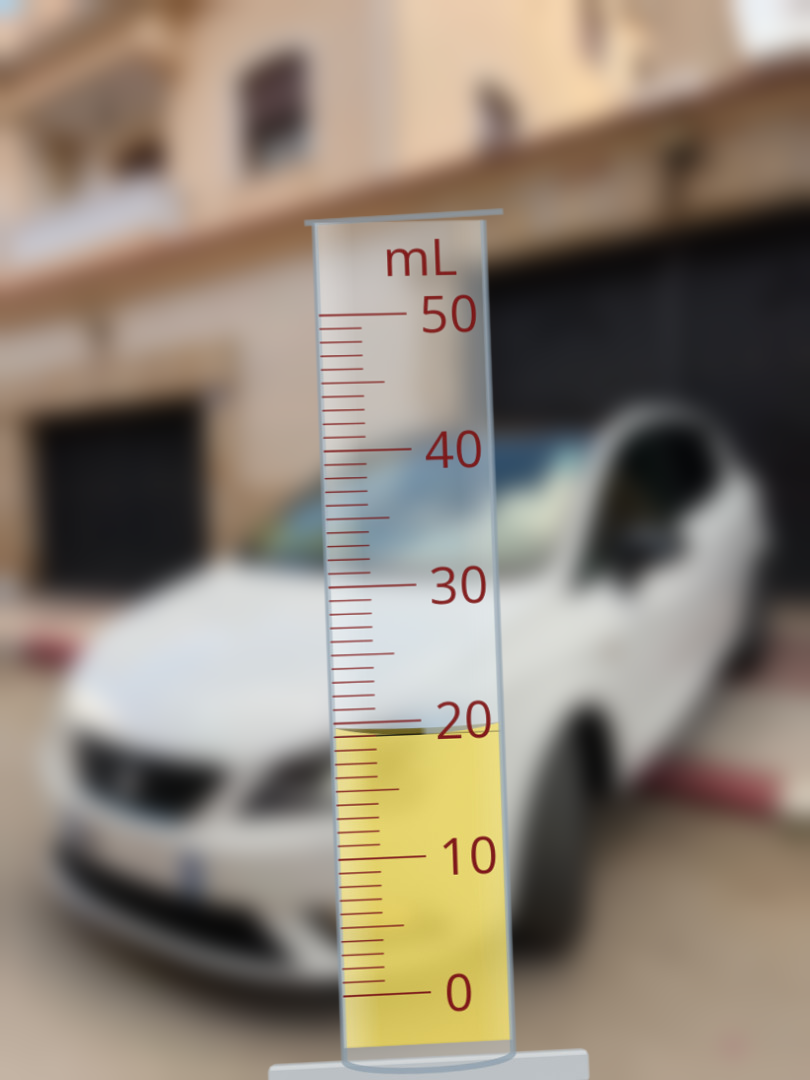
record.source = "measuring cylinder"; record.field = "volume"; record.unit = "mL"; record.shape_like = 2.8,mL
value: 19,mL
